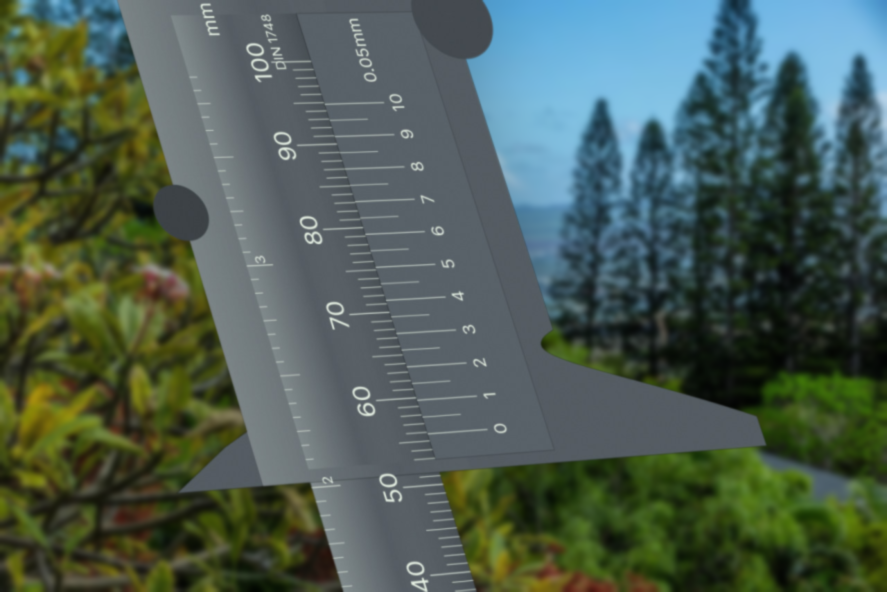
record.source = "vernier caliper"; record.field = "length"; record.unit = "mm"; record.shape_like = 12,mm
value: 55.8,mm
